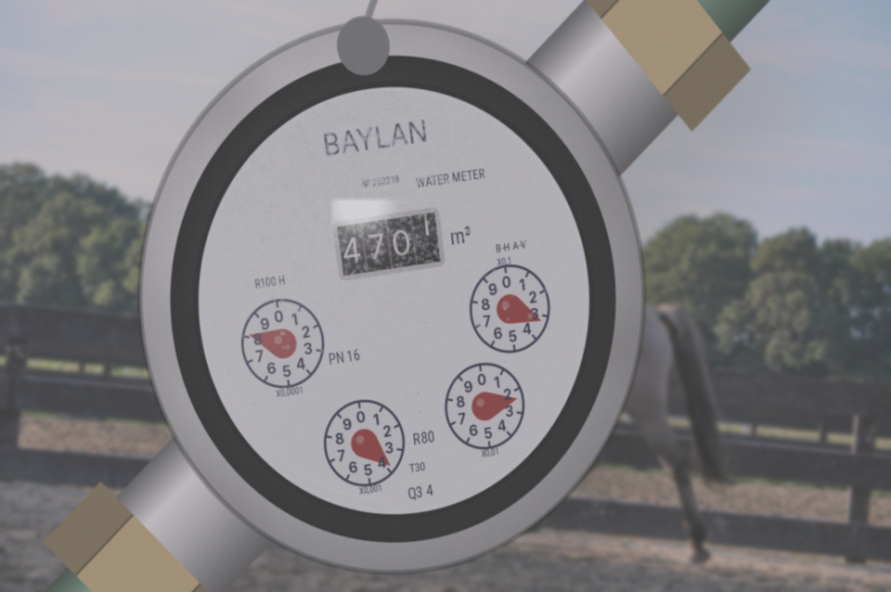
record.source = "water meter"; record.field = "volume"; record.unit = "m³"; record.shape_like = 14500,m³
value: 4701.3238,m³
